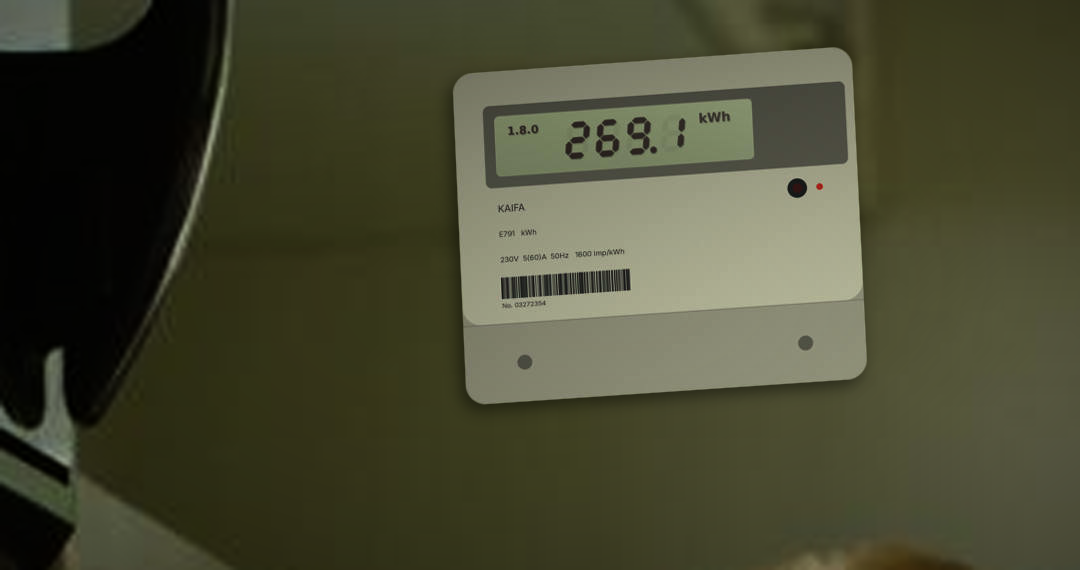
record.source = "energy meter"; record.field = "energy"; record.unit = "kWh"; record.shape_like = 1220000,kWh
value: 269.1,kWh
